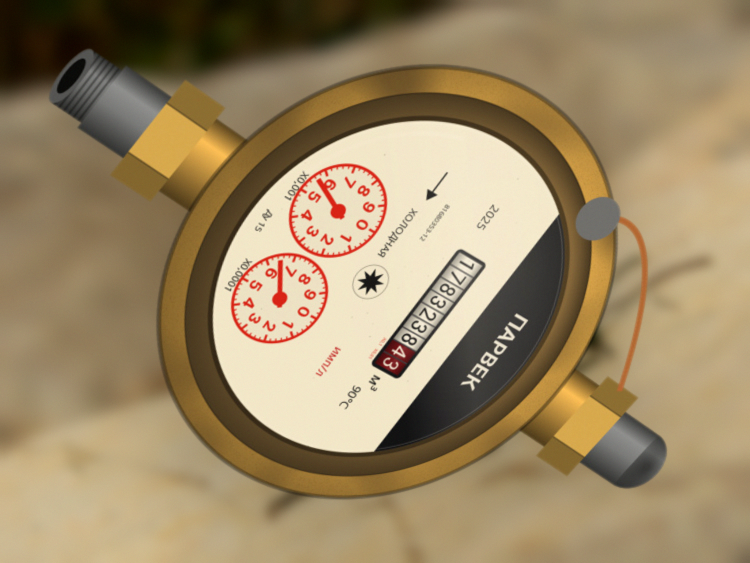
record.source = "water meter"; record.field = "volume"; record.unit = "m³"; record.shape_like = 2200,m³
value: 1783238.4356,m³
